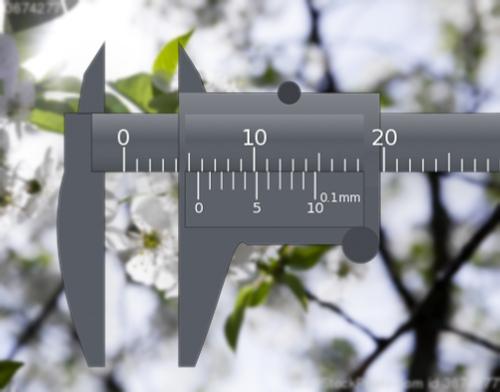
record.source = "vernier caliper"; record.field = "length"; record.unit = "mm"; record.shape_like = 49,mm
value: 5.7,mm
